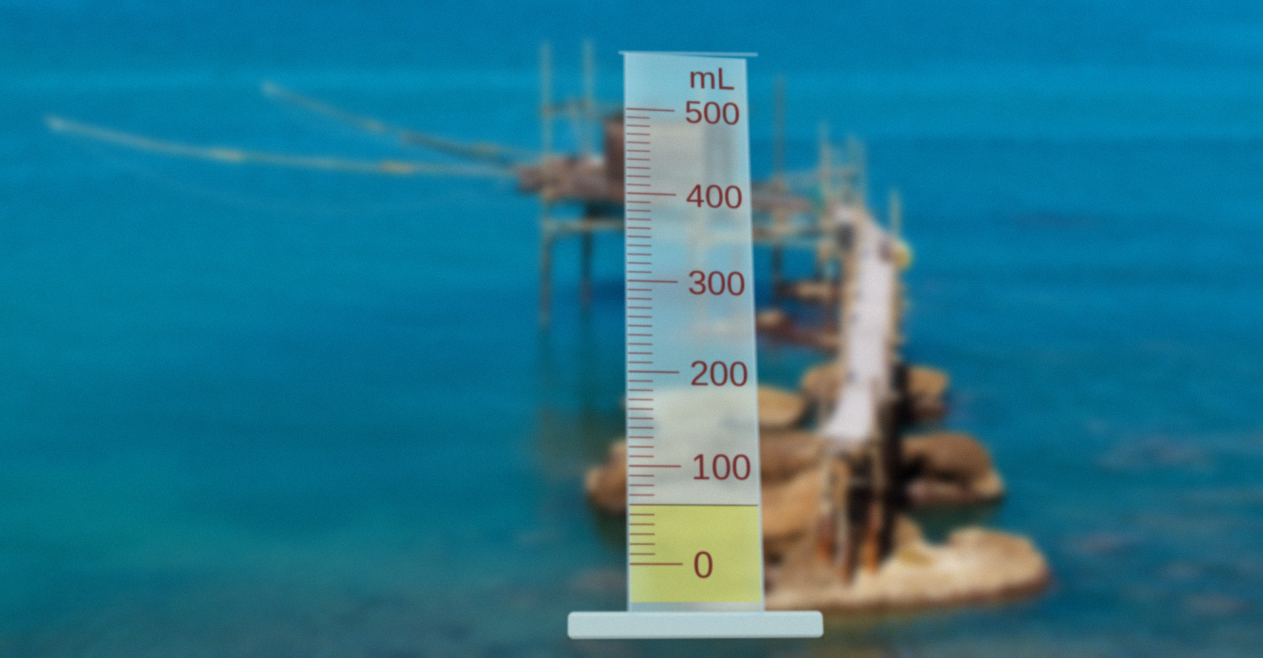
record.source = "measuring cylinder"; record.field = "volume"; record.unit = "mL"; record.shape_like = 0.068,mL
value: 60,mL
